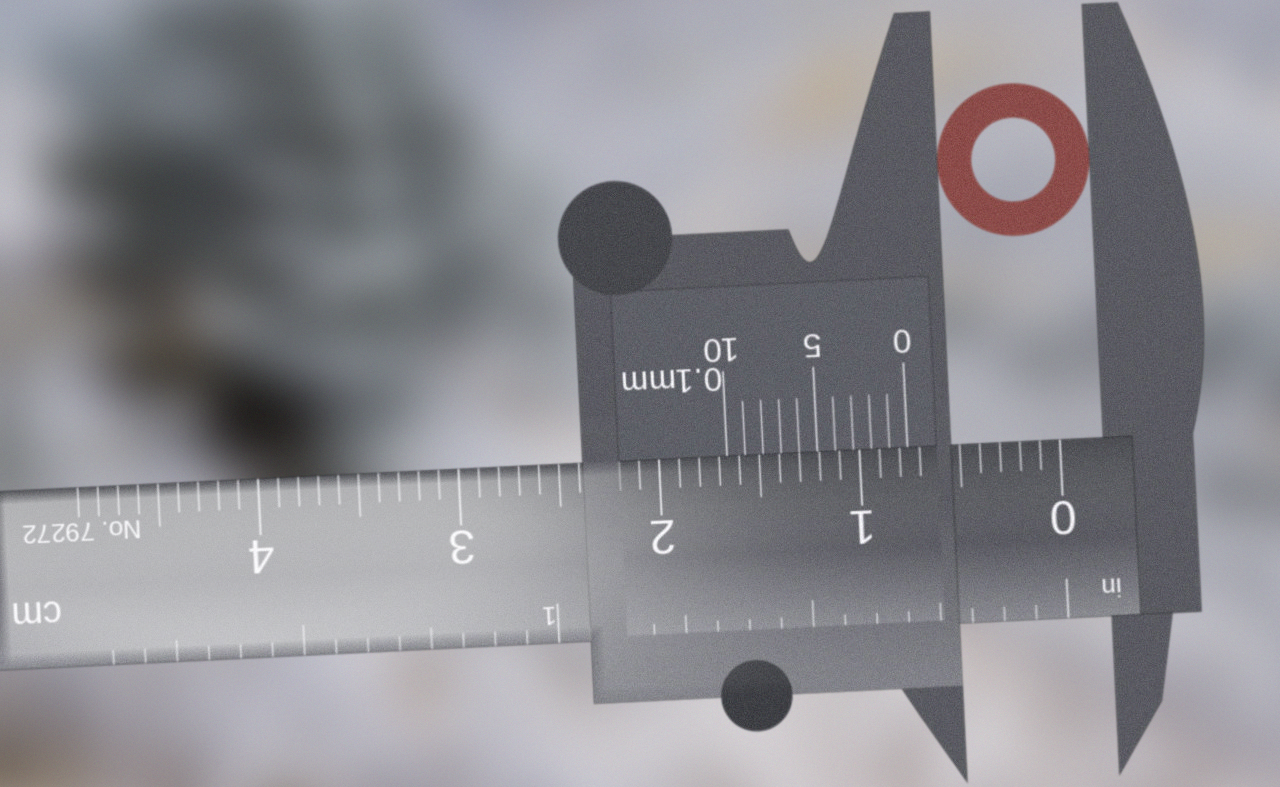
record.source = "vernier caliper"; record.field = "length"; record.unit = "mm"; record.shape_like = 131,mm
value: 7.6,mm
